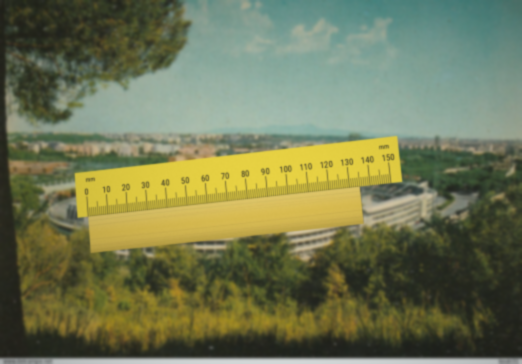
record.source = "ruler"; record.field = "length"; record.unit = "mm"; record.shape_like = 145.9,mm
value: 135,mm
